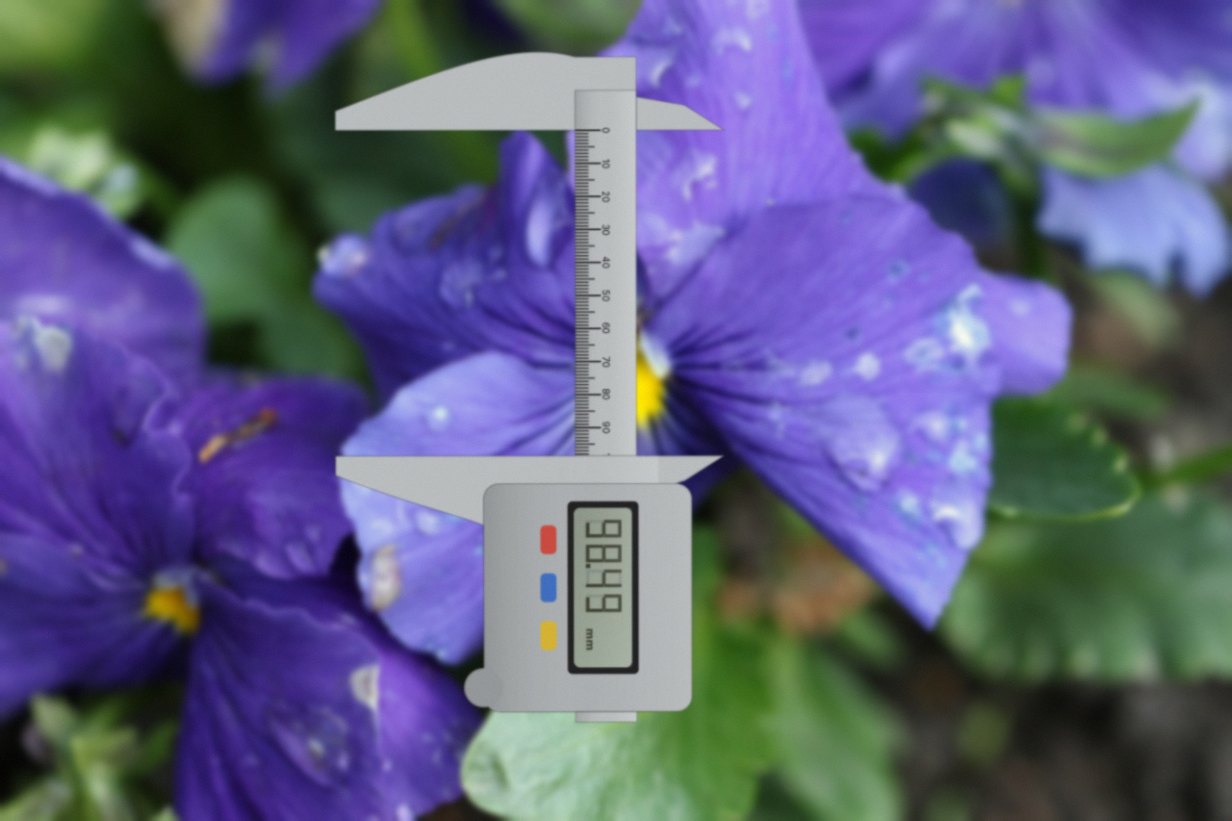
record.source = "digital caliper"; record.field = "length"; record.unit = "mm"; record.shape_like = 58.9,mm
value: 98.49,mm
